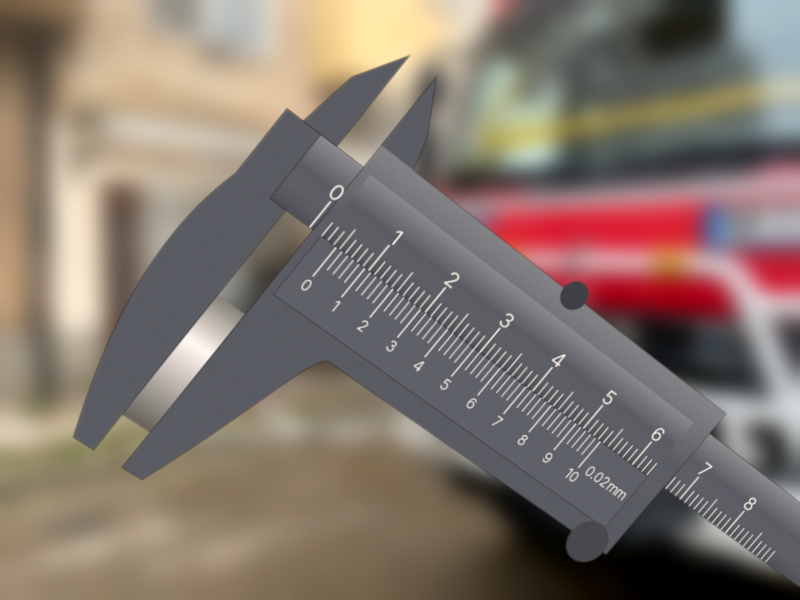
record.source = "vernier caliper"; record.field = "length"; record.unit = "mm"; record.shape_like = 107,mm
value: 4.5,mm
